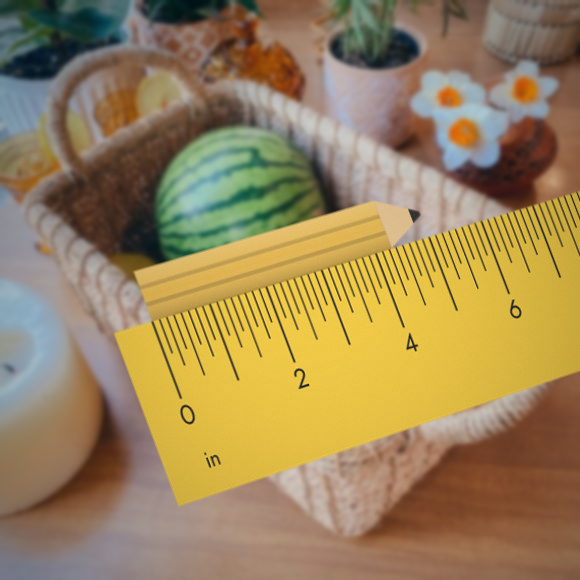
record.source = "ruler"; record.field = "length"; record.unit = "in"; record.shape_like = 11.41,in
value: 5,in
